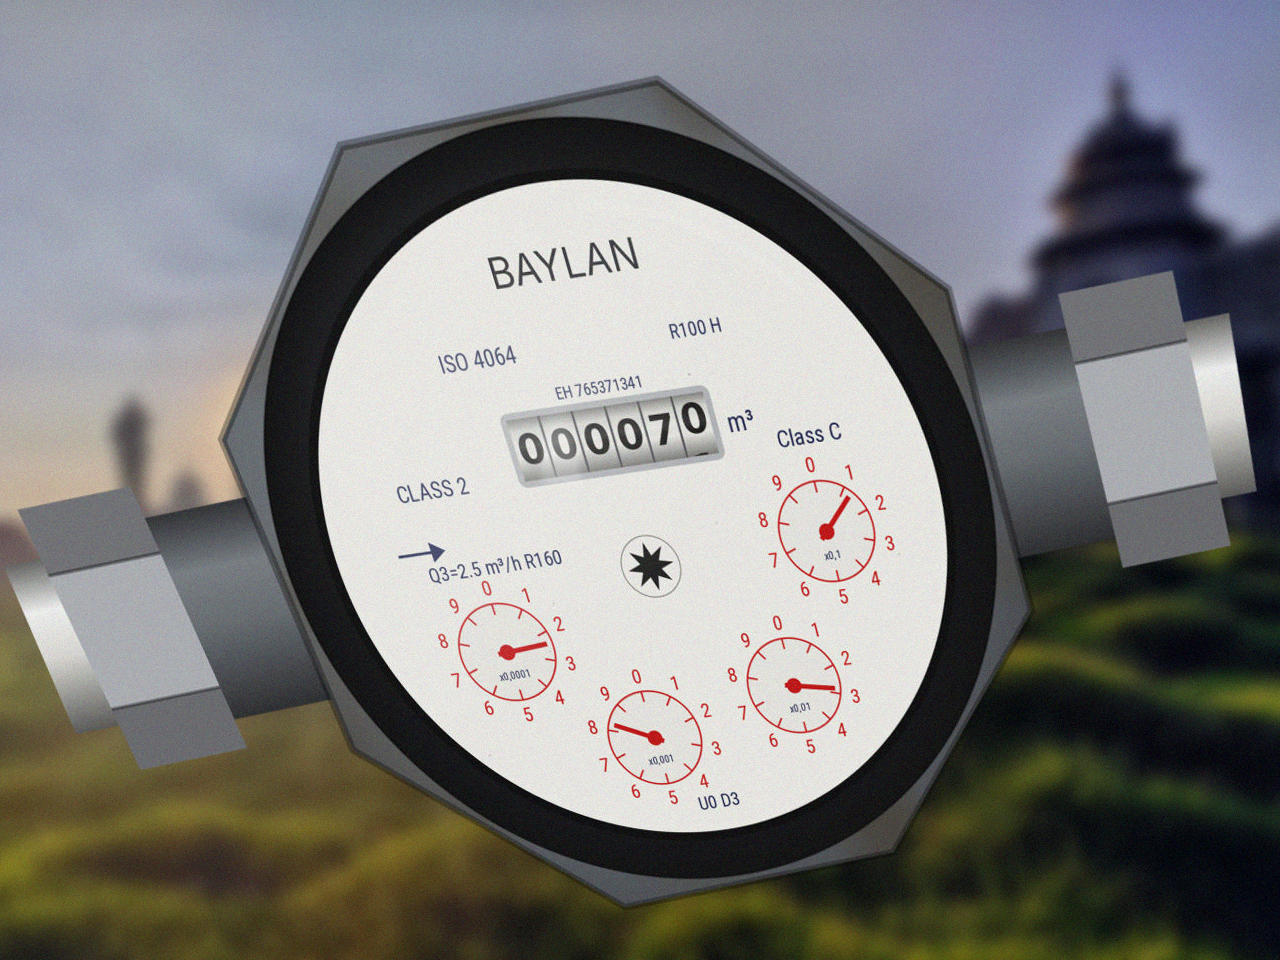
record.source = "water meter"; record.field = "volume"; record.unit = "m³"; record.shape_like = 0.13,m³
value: 70.1282,m³
